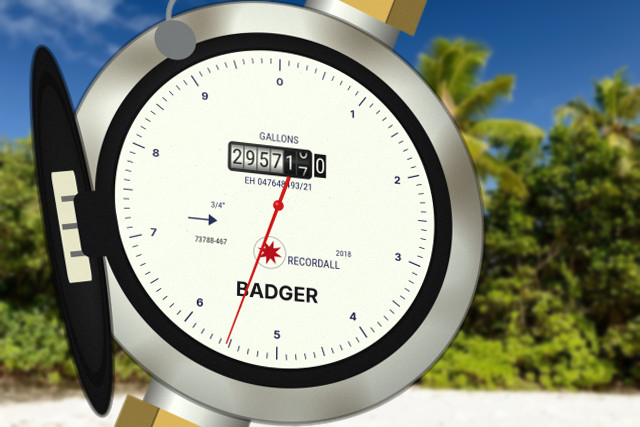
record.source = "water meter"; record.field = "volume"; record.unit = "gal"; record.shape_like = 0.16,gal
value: 2957165.5,gal
